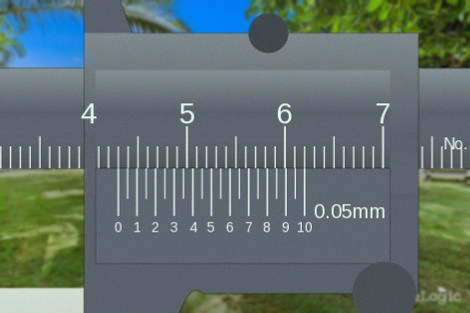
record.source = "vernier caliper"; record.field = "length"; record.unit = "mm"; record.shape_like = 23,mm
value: 43.0,mm
